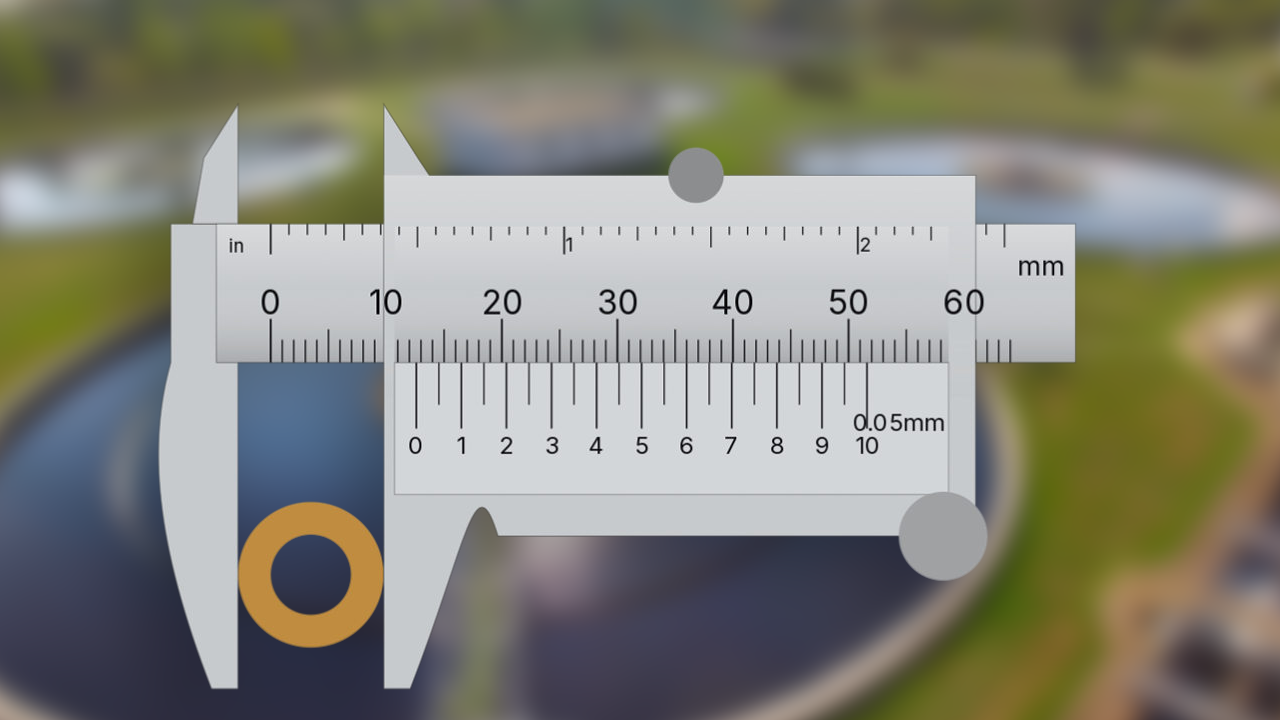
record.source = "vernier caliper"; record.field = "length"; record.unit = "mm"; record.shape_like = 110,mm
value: 12.6,mm
